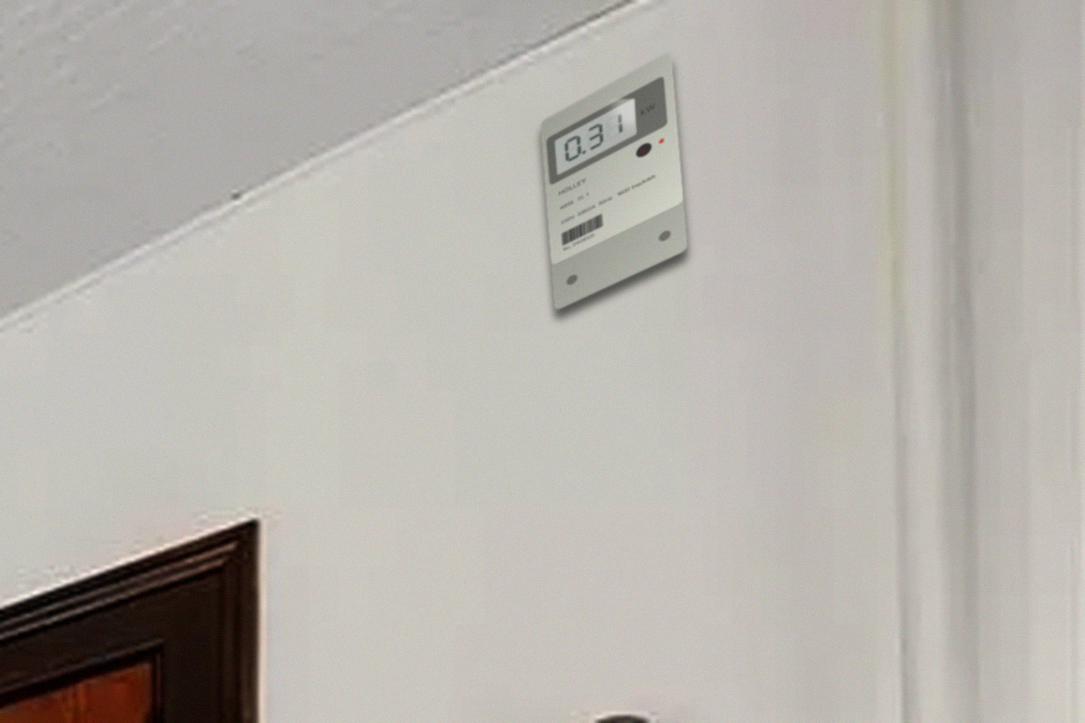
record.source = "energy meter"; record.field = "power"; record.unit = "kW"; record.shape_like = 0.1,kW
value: 0.31,kW
